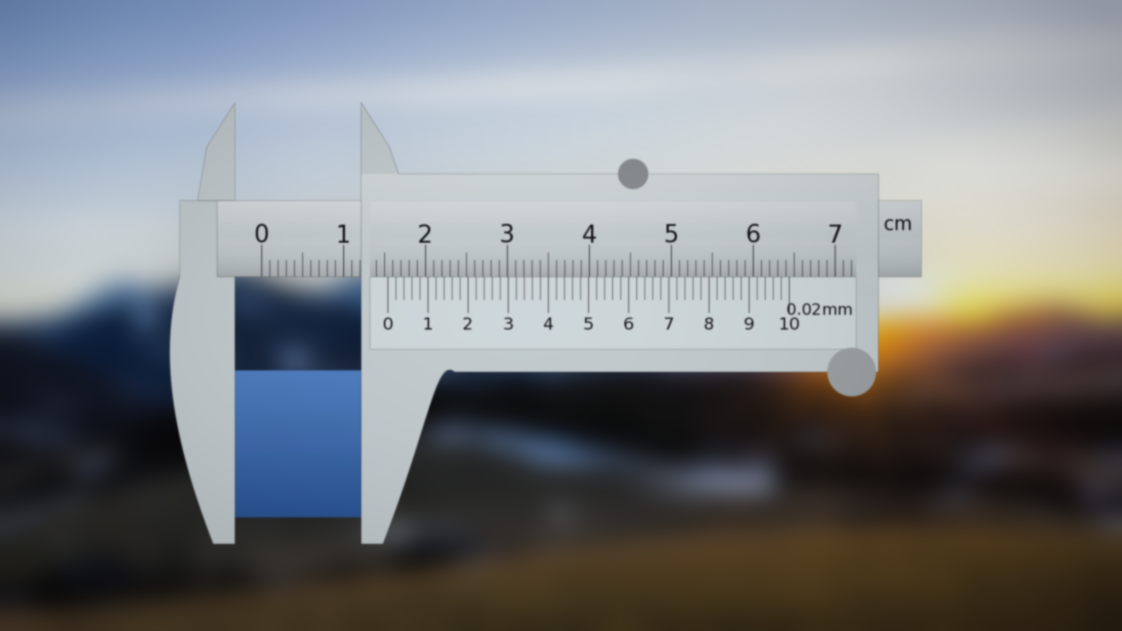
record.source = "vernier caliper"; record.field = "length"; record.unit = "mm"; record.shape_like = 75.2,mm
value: 15.4,mm
